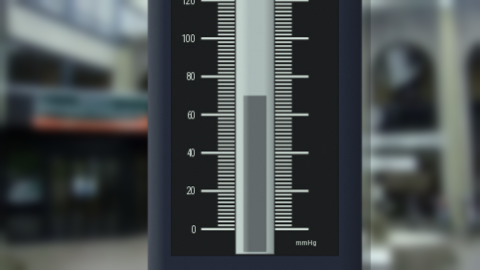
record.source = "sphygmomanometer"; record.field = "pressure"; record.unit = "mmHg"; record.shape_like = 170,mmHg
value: 70,mmHg
